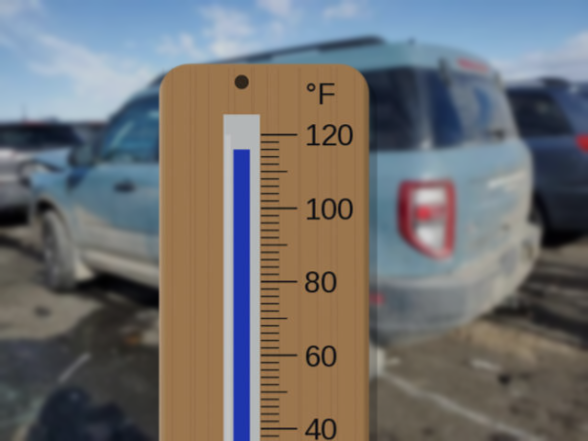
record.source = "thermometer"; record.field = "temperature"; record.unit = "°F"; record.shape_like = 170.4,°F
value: 116,°F
